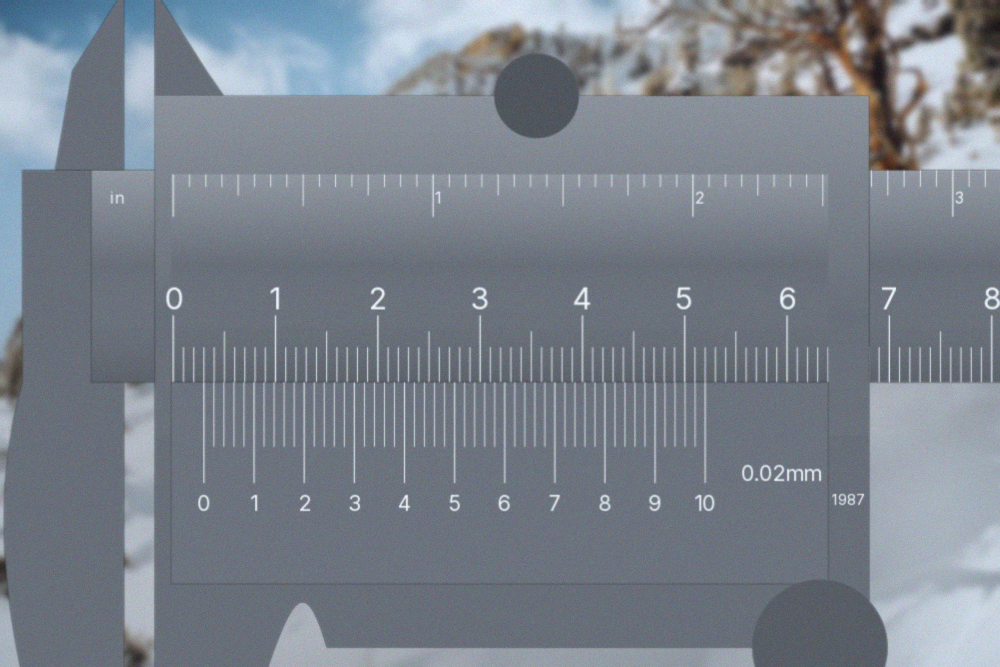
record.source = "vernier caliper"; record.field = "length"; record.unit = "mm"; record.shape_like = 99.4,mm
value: 3.0,mm
